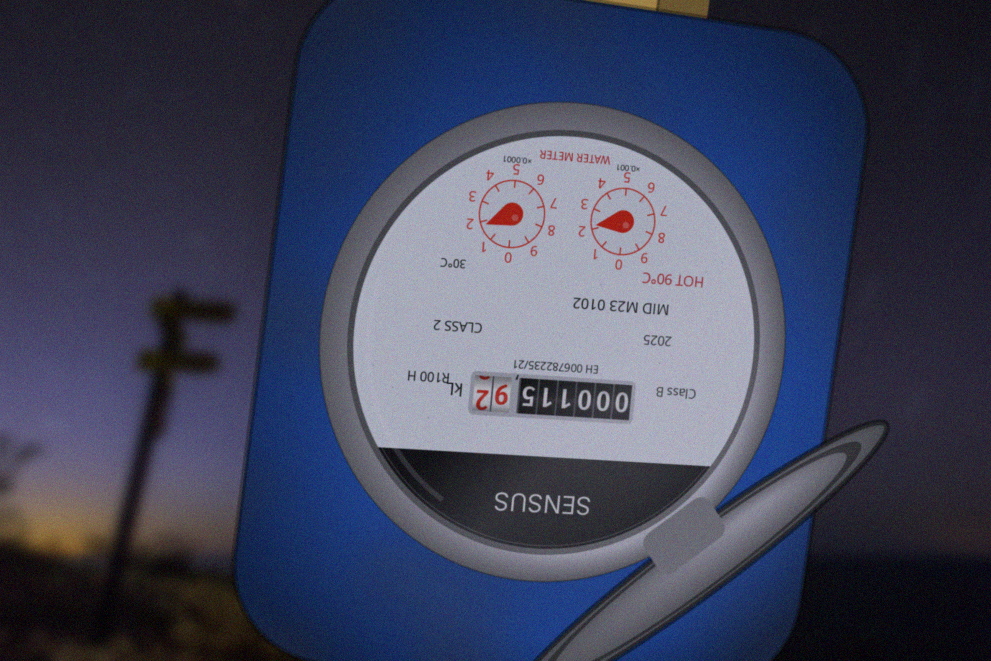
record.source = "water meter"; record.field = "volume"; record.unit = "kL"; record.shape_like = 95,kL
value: 115.9221,kL
